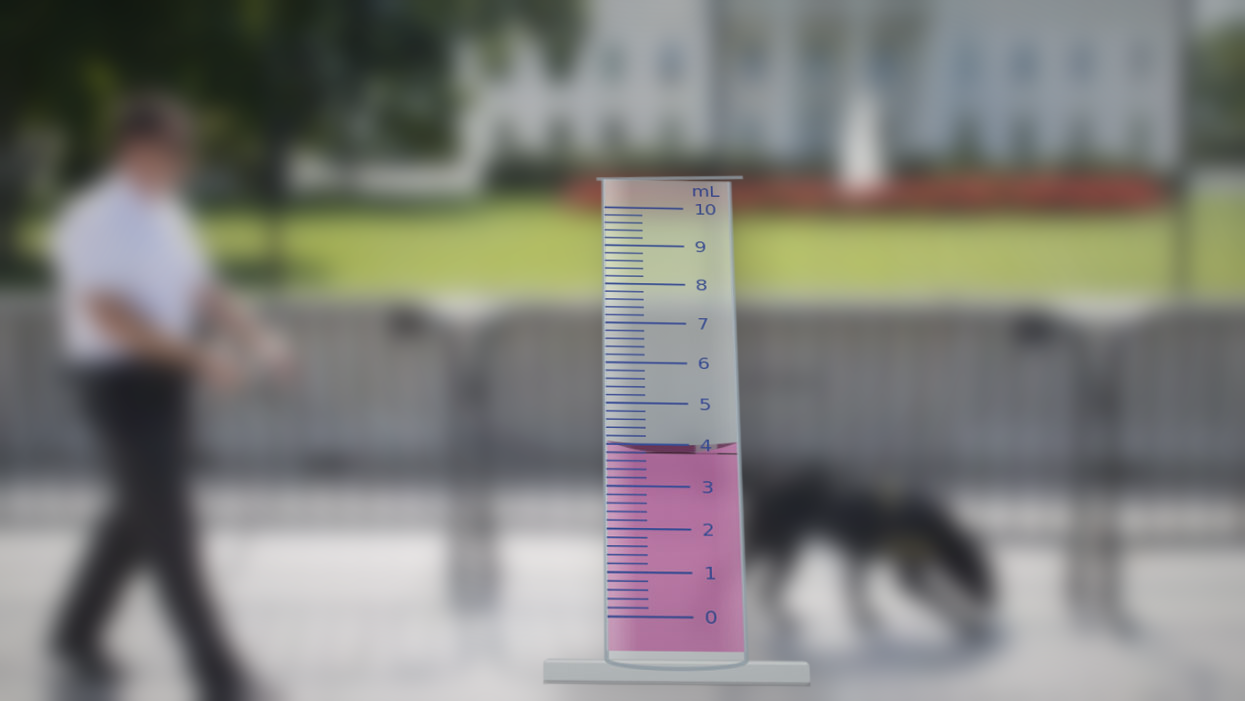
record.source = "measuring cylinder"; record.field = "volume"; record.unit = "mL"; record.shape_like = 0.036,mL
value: 3.8,mL
